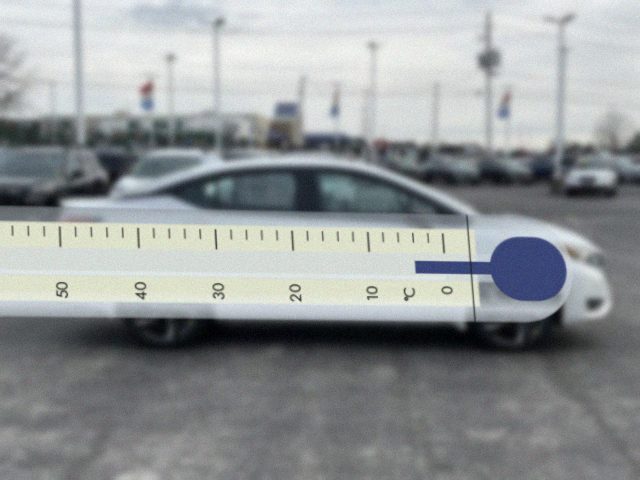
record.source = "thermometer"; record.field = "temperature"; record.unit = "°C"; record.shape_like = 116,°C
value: 4,°C
